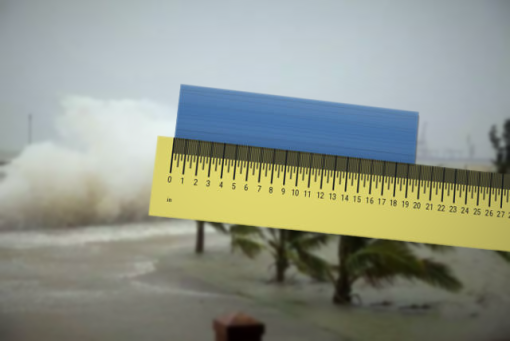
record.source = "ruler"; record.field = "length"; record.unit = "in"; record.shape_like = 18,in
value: 19.5,in
